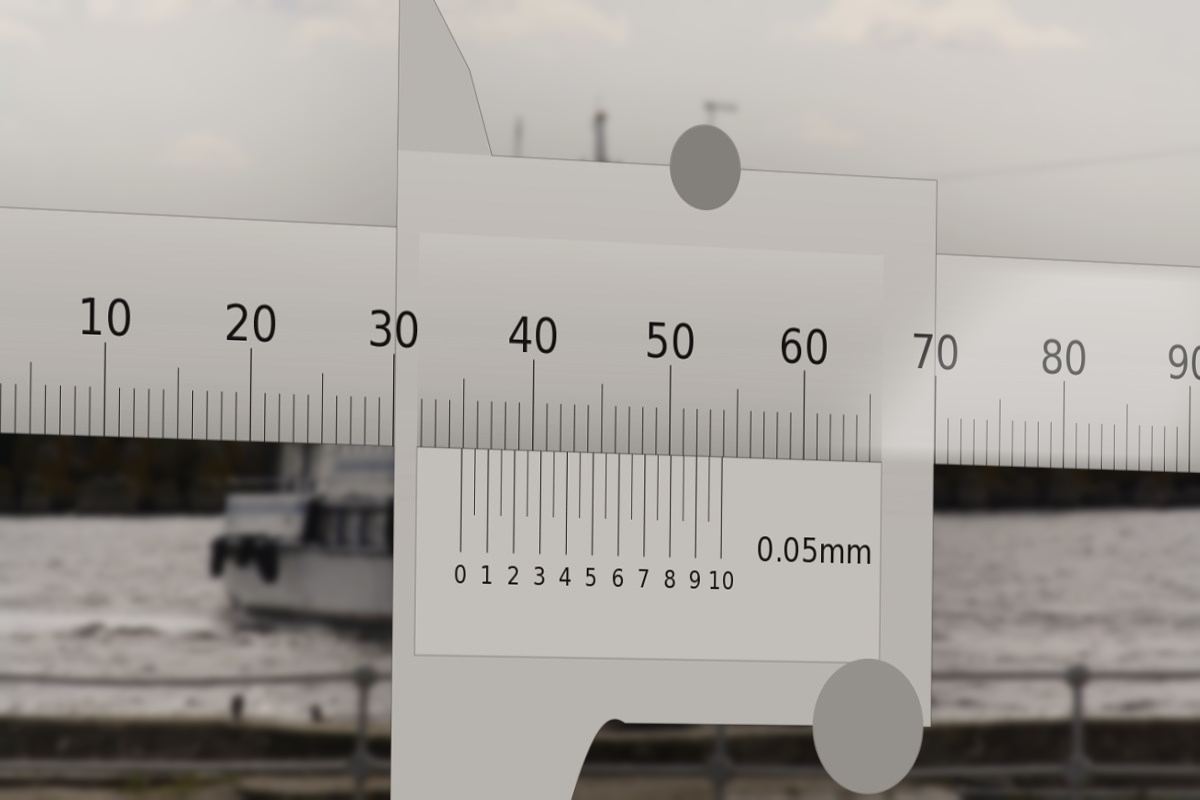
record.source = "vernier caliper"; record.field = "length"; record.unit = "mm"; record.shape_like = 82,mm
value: 34.9,mm
